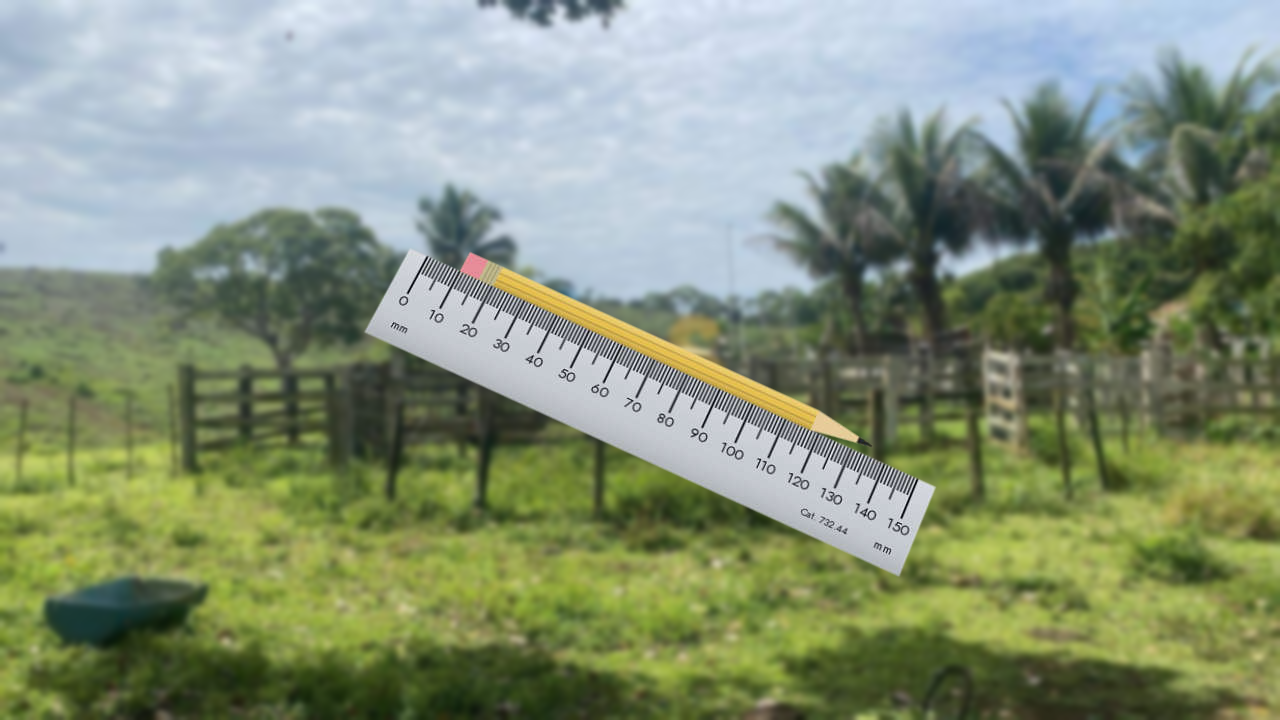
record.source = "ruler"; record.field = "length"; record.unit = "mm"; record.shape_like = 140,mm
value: 125,mm
